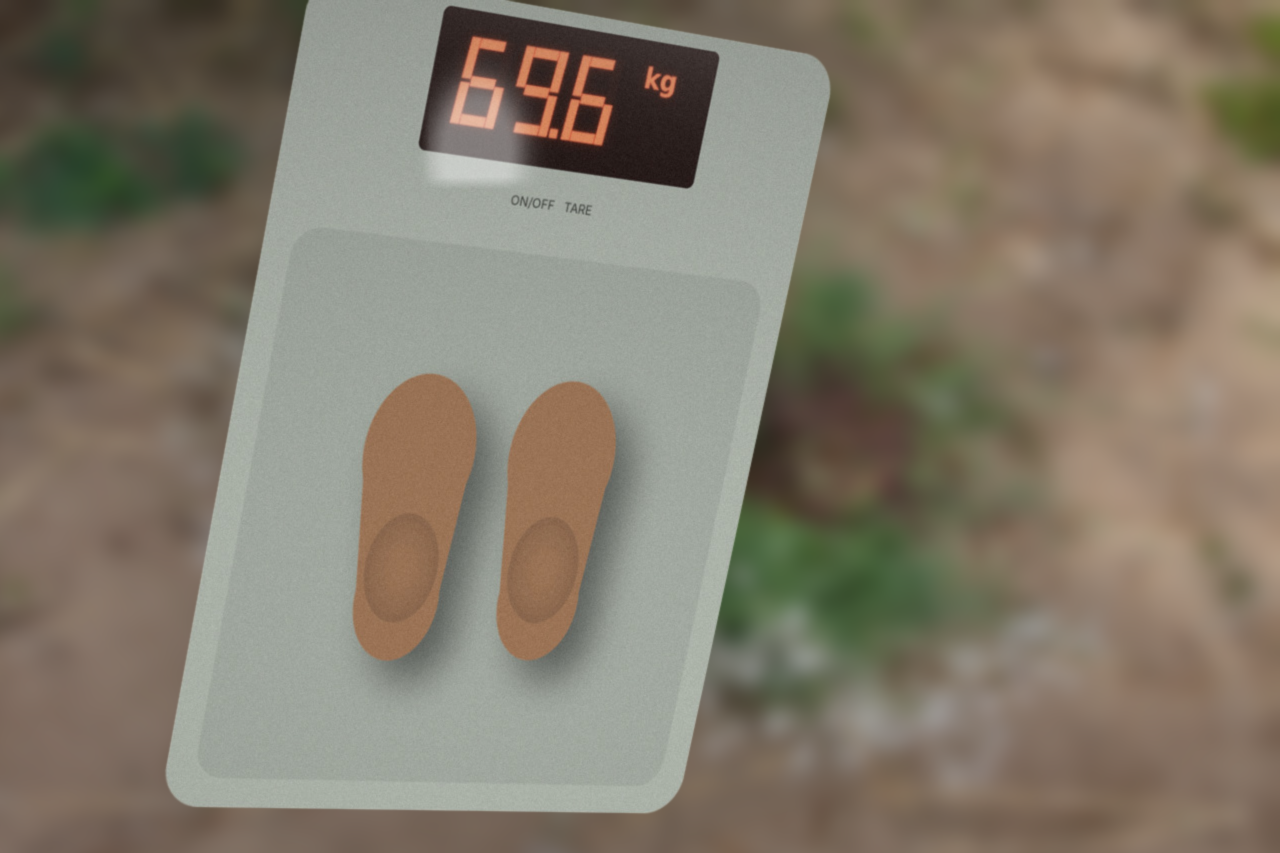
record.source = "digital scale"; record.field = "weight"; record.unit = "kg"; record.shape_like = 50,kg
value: 69.6,kg
